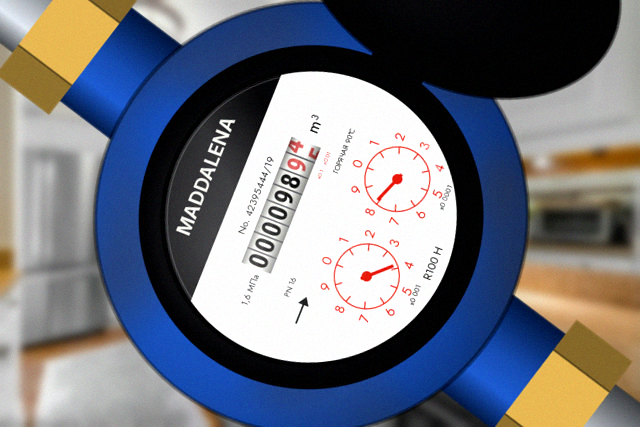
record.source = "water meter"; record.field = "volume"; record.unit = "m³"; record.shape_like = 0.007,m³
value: 98.9438,m³
